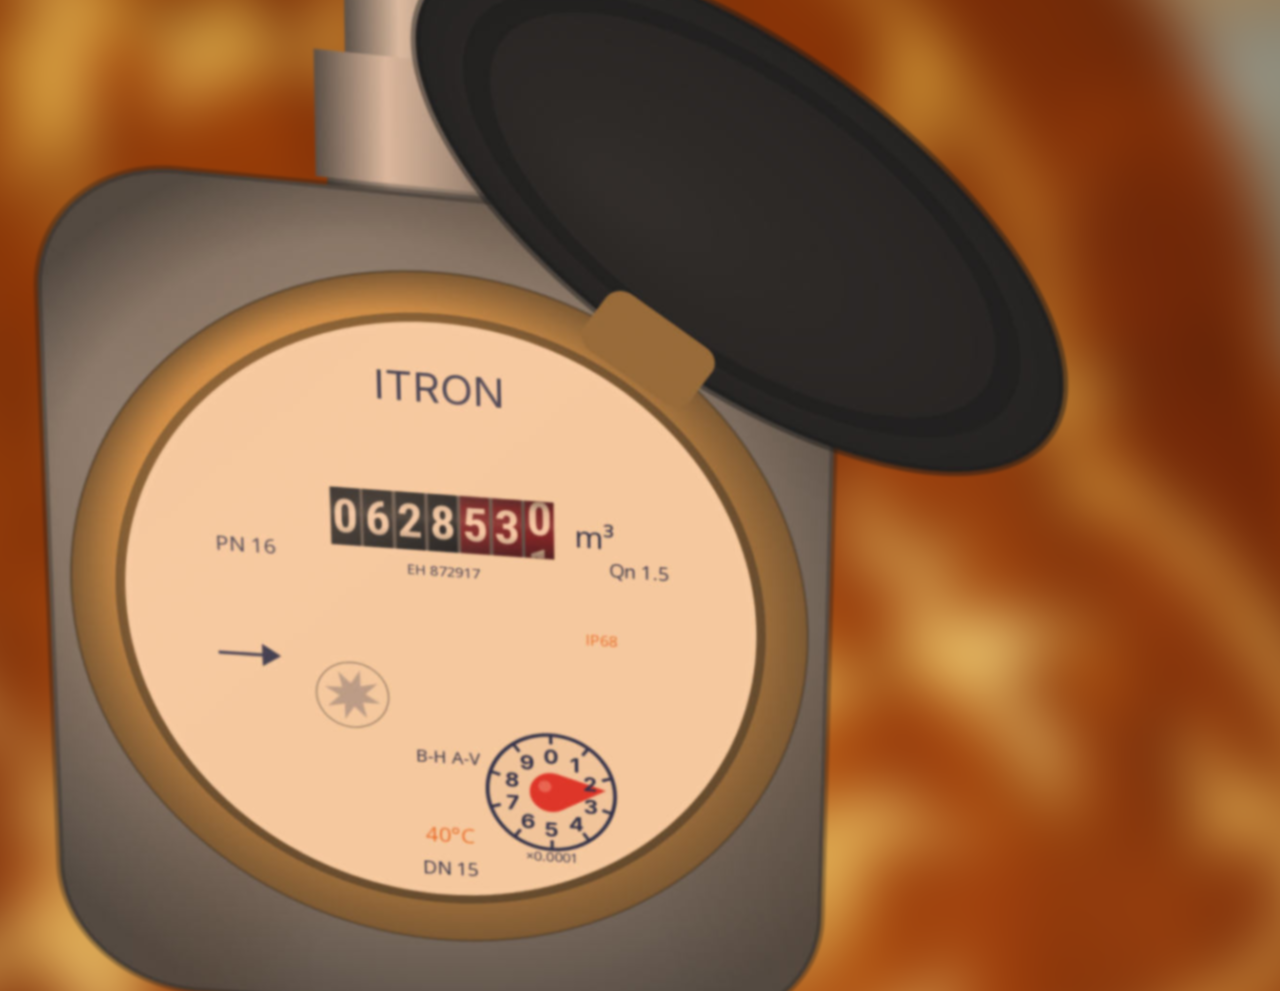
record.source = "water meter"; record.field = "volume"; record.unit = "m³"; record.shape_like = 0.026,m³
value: 628.5302,m³
